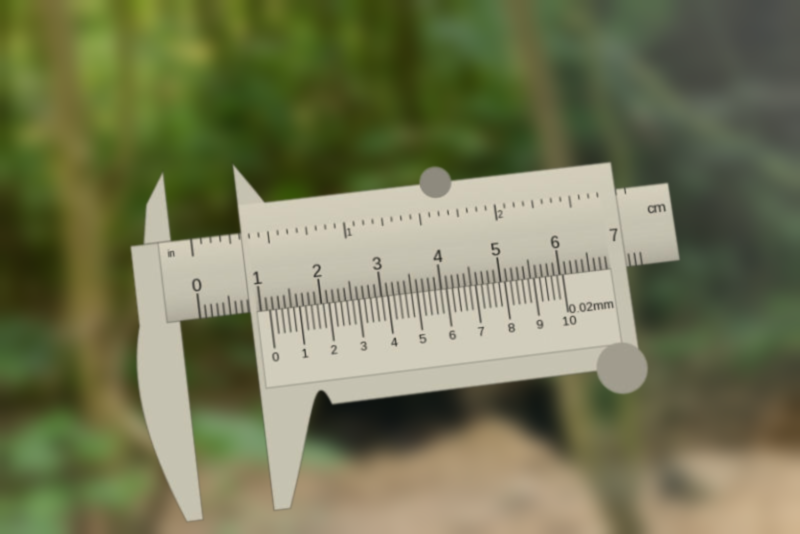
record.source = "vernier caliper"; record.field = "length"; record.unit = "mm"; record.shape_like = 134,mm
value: 11.5,mm
